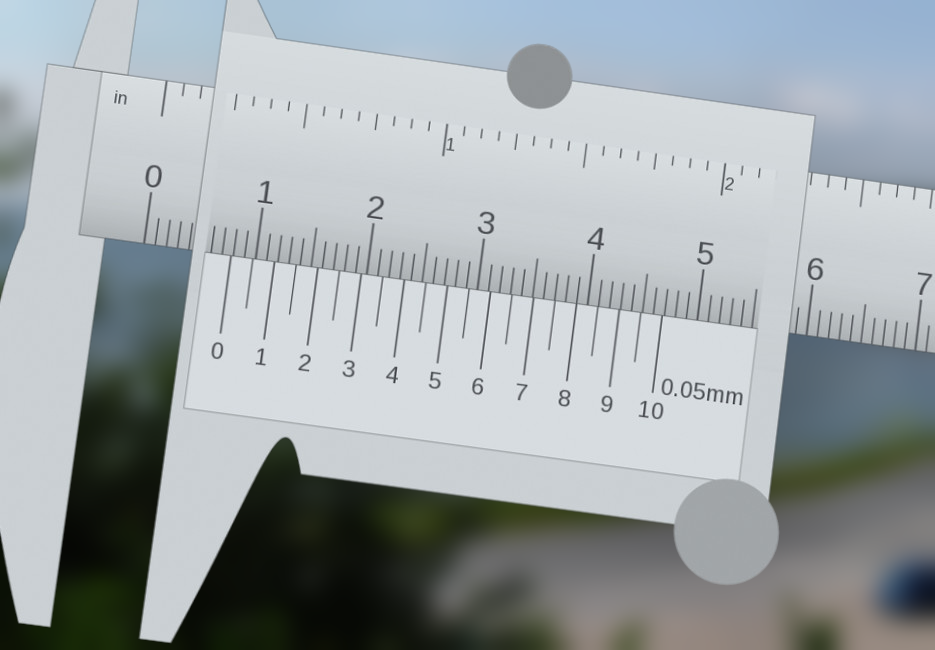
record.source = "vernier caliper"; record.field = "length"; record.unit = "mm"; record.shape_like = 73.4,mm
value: 7.8,mm
